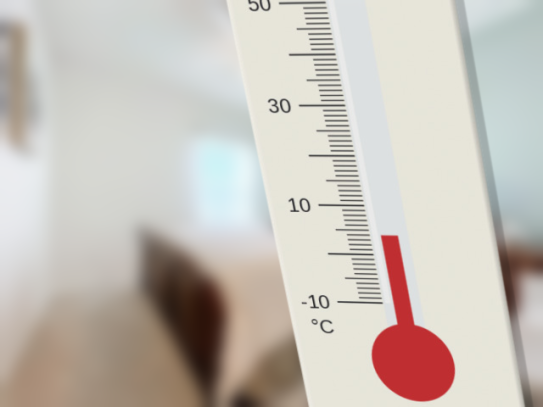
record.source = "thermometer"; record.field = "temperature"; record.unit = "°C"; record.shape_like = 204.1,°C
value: 4,°C
